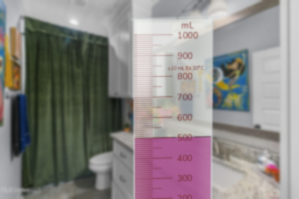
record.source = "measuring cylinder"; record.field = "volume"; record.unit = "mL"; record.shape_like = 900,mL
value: 500,mL
